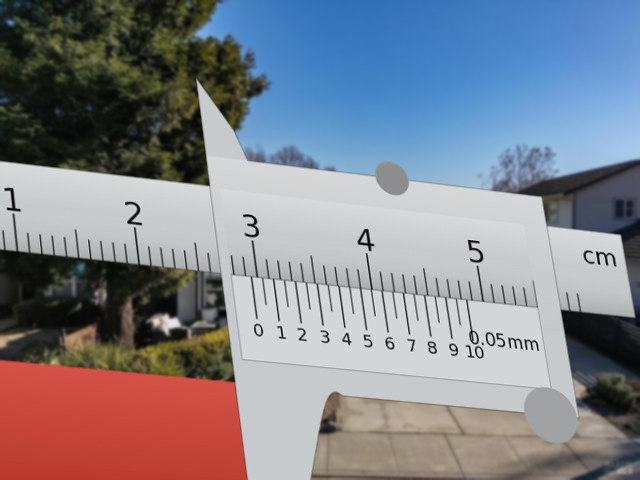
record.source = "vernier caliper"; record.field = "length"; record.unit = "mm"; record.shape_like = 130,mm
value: 29.5,mm
